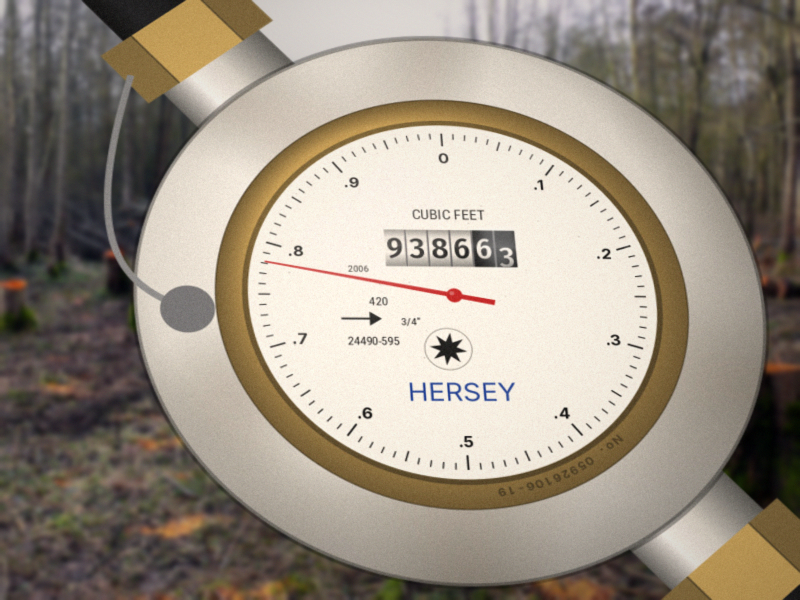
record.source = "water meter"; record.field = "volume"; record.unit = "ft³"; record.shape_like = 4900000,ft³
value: 938662.78,ft³
